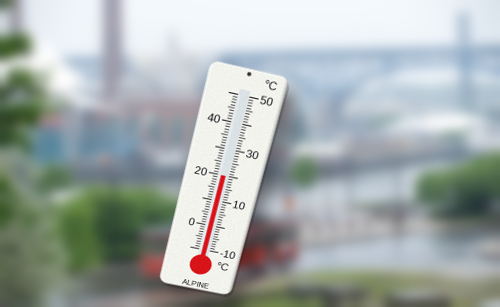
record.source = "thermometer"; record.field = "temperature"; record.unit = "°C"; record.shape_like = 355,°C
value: 20,°C
